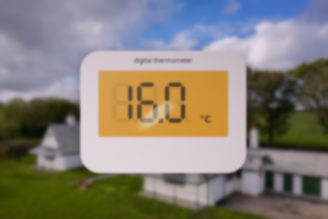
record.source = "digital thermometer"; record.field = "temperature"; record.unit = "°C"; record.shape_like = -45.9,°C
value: 16.0,°C
